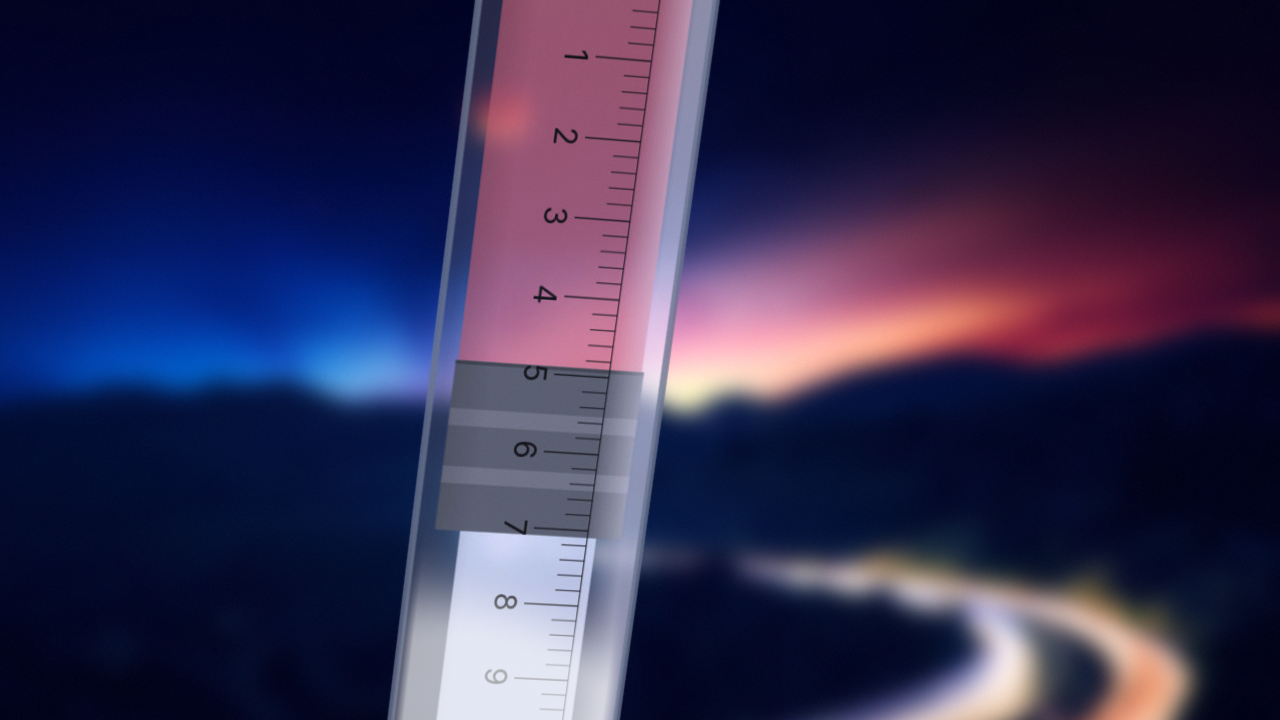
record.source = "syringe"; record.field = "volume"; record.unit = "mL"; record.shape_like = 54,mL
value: 4.9,mL
